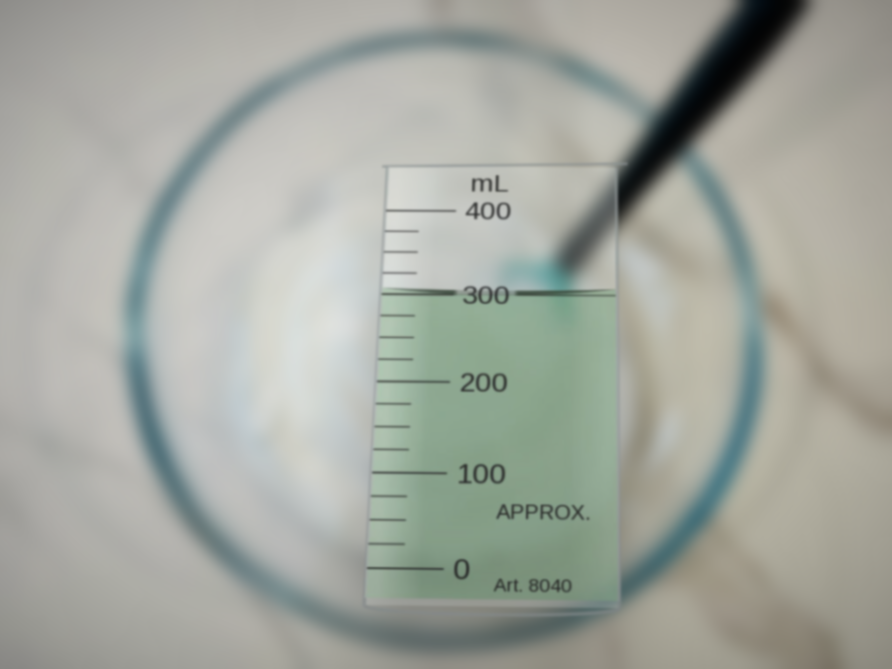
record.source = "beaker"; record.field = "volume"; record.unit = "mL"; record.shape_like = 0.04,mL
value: 300,mL
